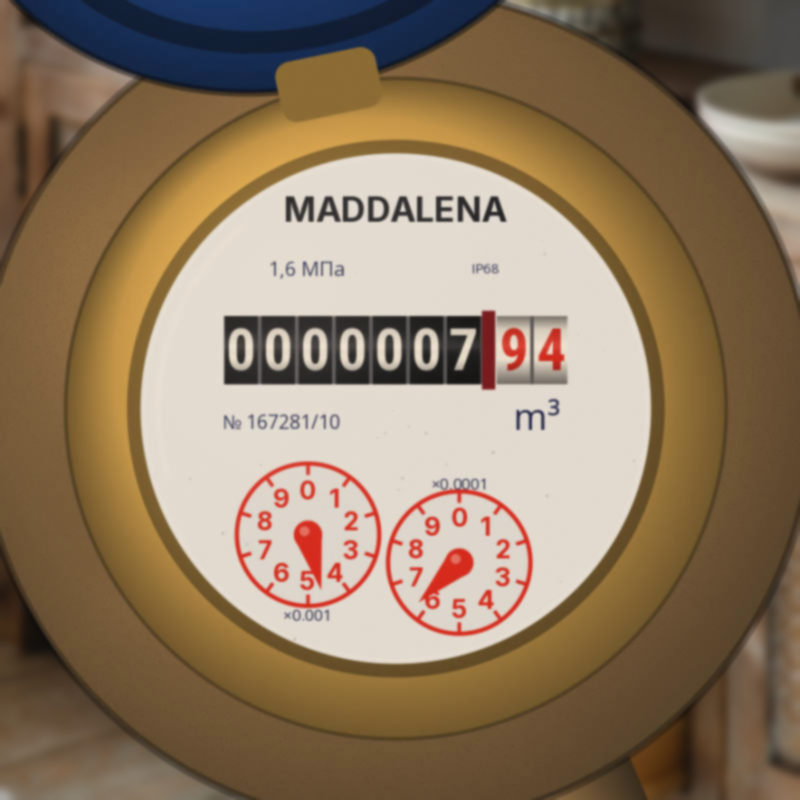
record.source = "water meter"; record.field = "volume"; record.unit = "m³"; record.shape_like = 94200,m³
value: 7.9446,m³
